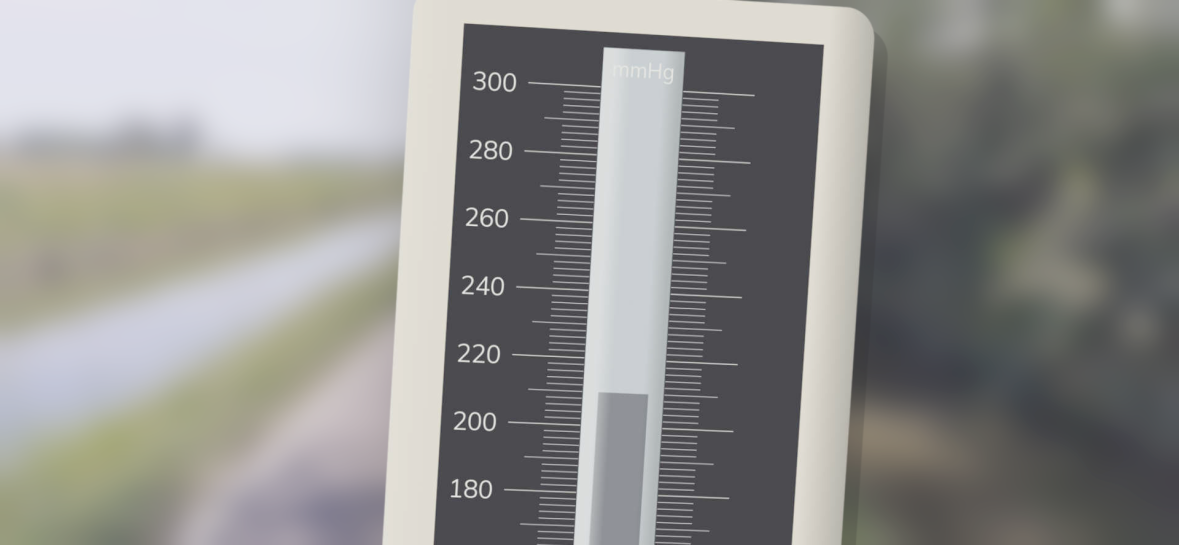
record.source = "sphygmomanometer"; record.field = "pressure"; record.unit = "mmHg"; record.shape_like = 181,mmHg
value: 210,mmHg
